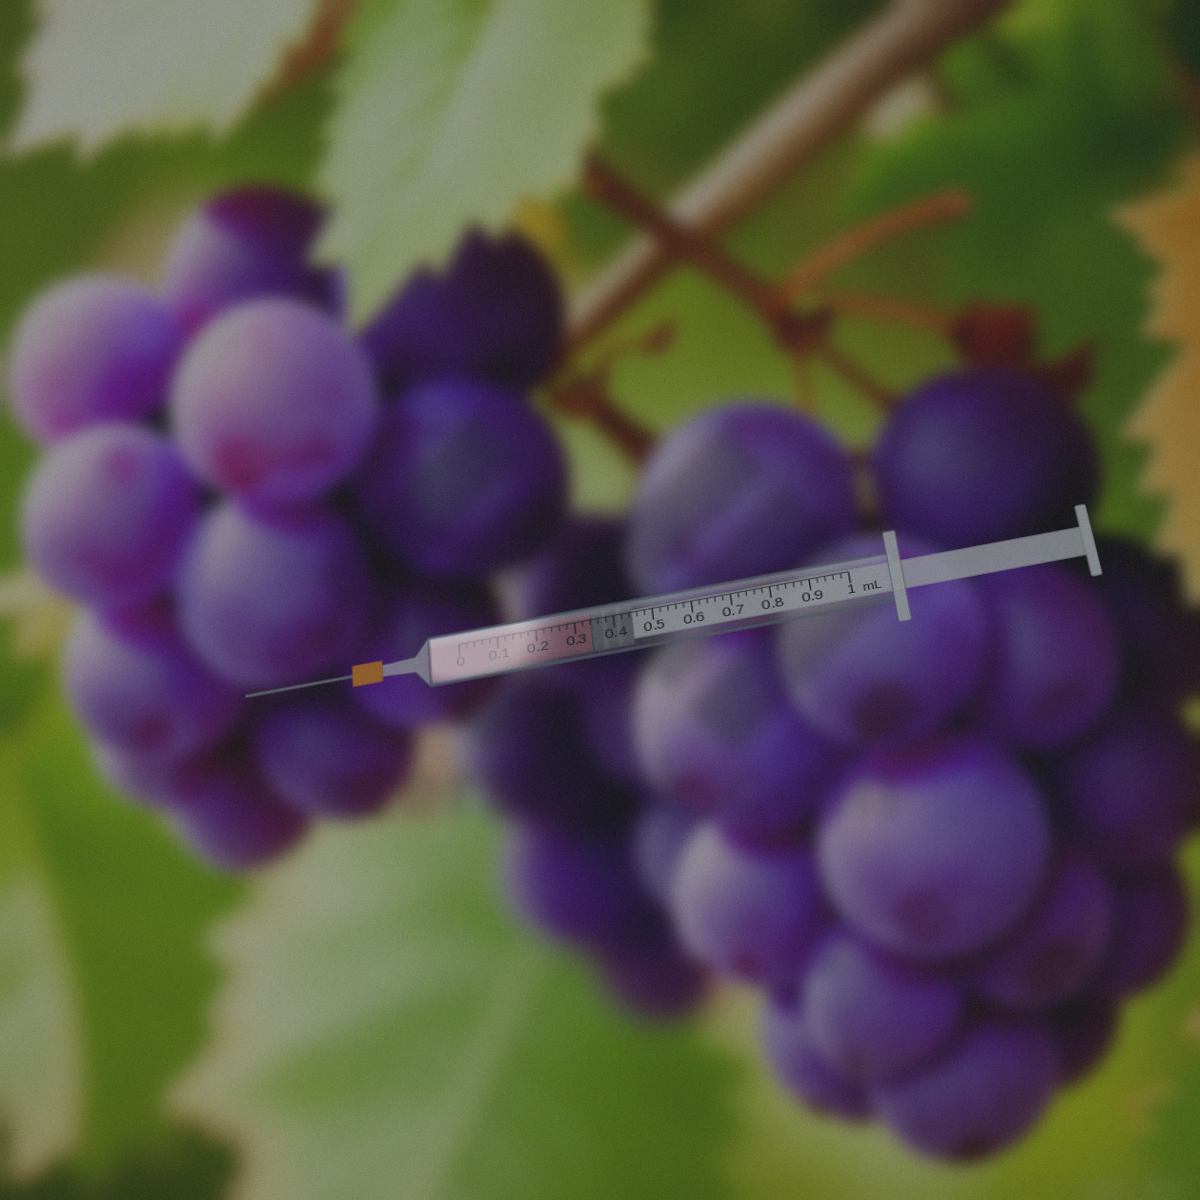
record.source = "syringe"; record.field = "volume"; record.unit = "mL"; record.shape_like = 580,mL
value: 0.34,mL
